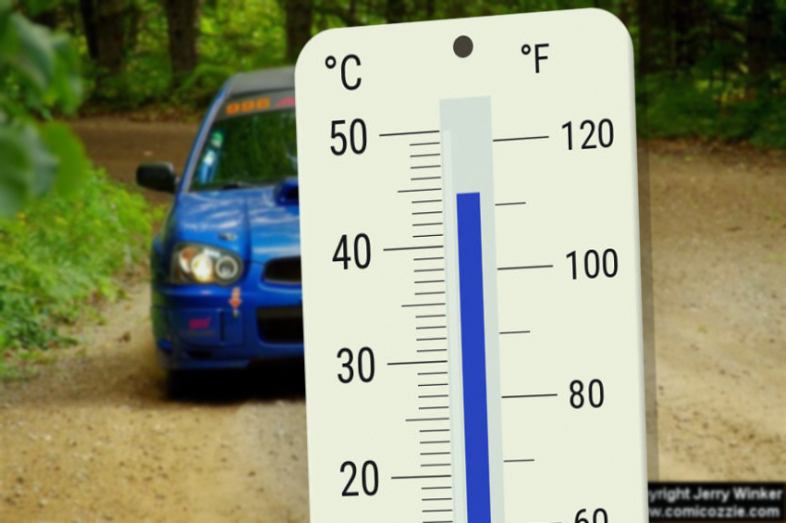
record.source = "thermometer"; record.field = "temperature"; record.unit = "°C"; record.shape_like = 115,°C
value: 44.5,°C
